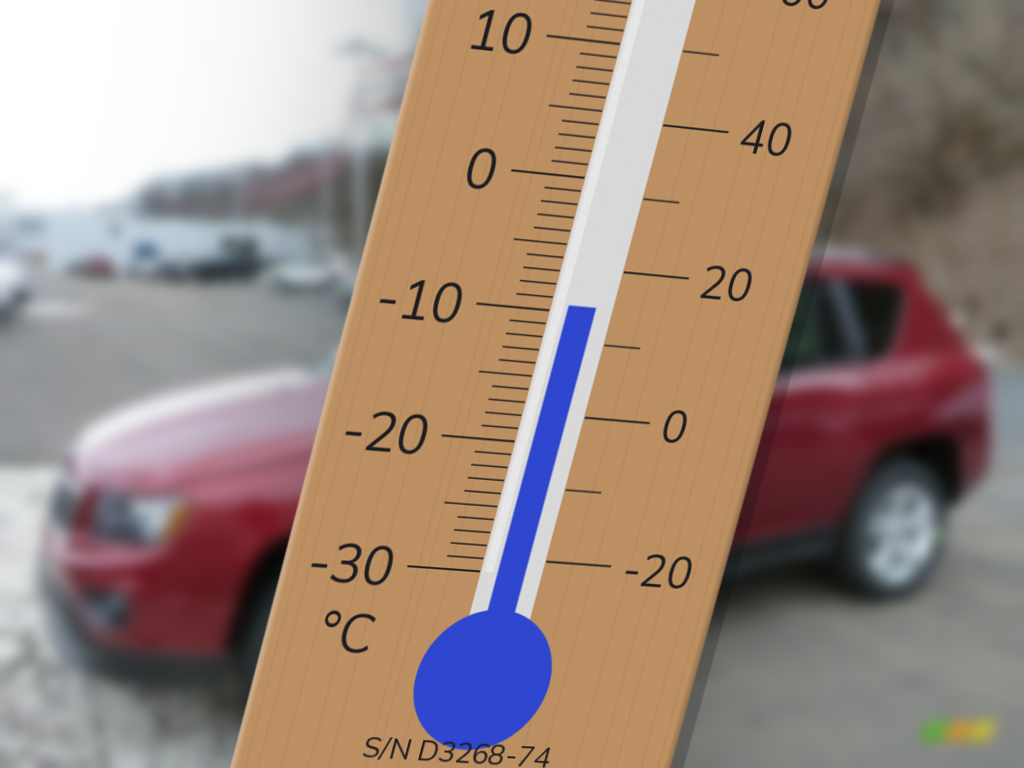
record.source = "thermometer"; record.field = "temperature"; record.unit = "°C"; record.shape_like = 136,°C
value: -9.5,°C
